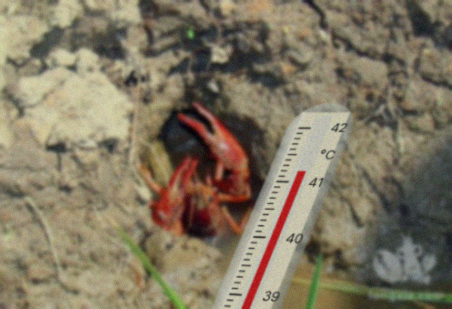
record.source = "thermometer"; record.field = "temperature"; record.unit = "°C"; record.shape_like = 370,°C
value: 41.2,°C
